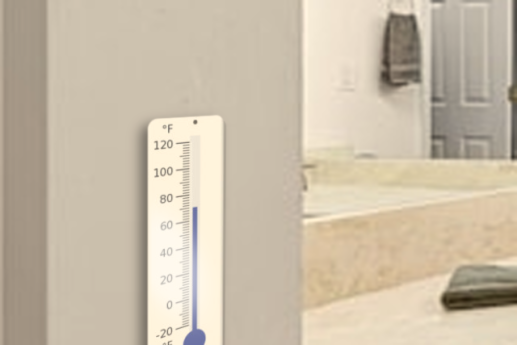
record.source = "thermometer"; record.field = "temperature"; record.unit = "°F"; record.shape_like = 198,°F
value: 70,°F
